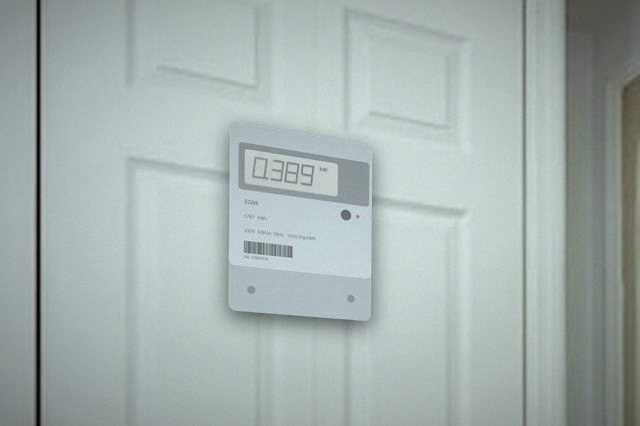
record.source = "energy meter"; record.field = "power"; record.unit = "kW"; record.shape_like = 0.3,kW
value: 0.389,kW
